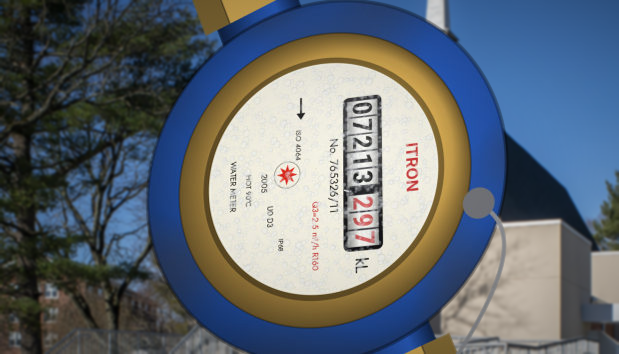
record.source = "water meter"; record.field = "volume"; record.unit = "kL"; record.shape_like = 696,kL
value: 7213.297,kL
